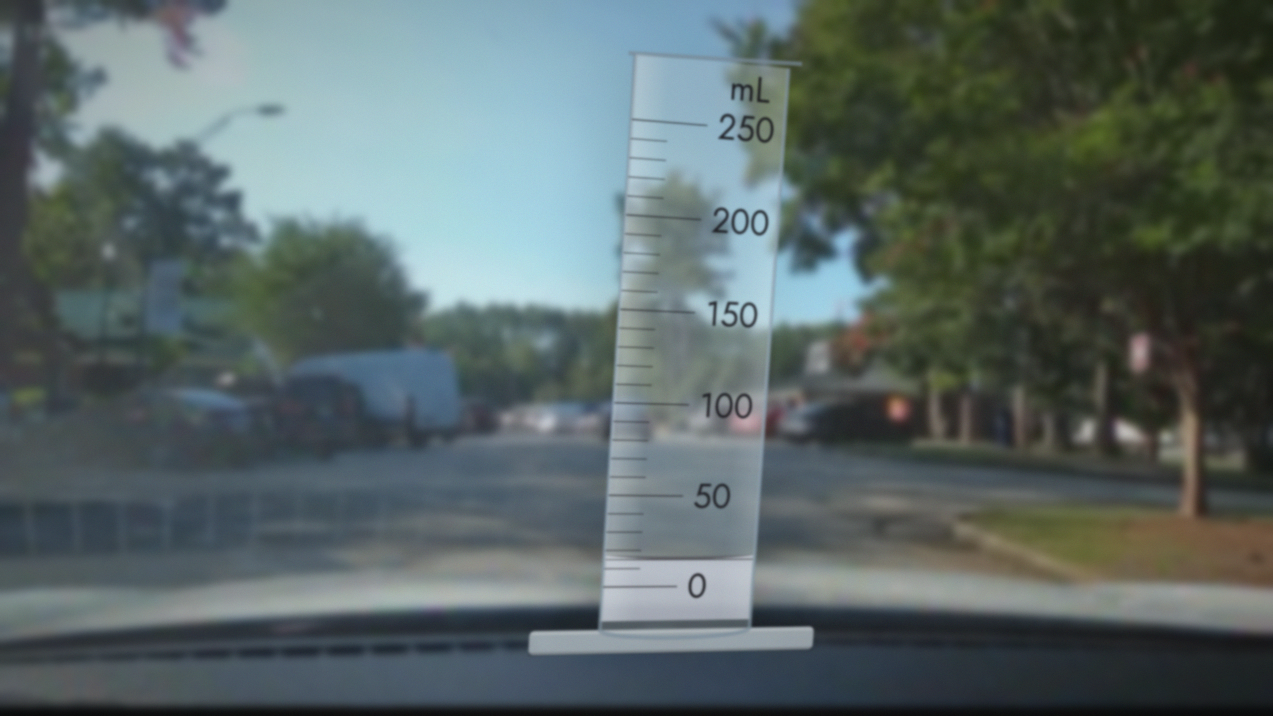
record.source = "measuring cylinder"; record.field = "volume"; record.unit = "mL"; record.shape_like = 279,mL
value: 15,mL
